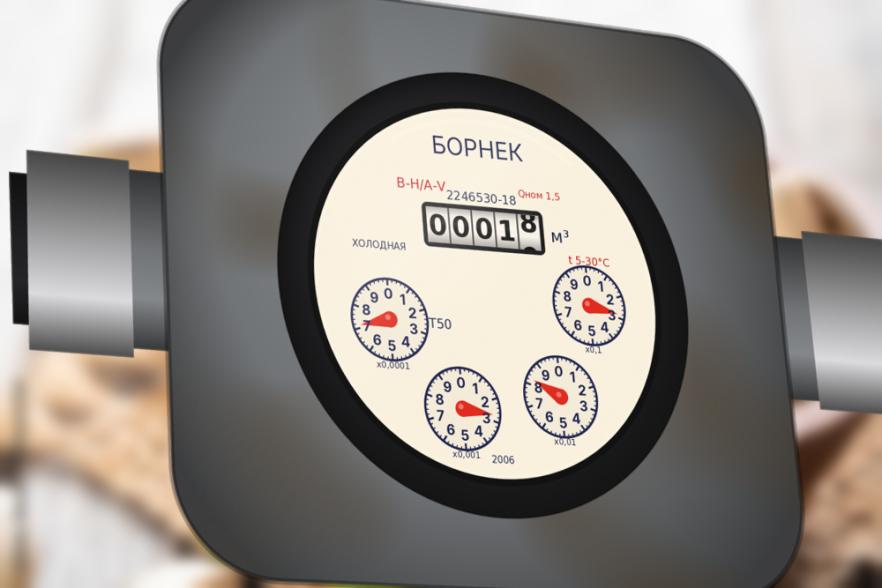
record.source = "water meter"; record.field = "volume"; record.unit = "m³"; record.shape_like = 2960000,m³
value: 18.2827,m³
